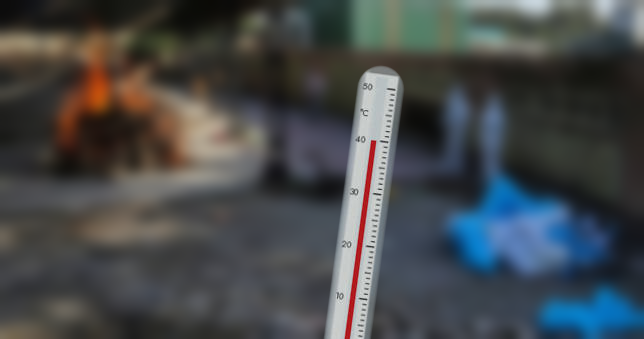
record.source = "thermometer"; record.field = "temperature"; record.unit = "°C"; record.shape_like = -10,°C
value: 40,°C
